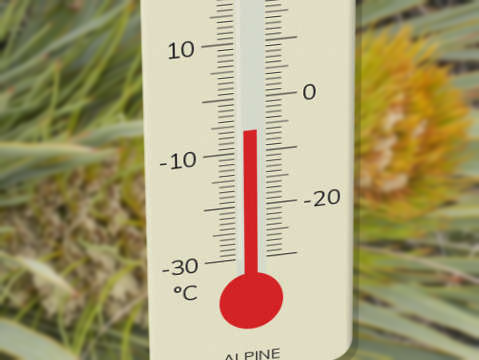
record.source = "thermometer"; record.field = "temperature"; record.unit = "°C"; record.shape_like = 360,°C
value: -6,°C
